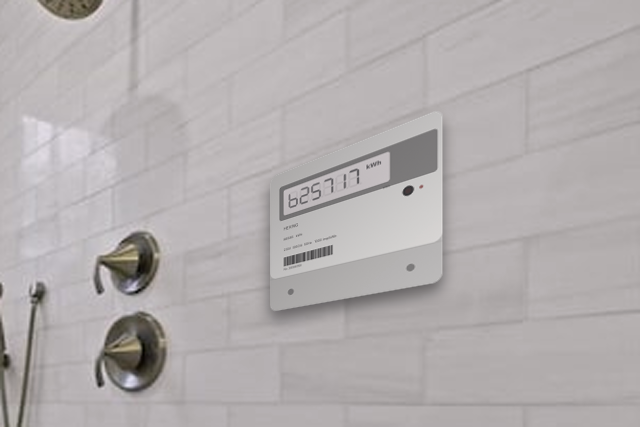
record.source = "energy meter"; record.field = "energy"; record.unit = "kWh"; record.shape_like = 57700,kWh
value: 625717,kWh
